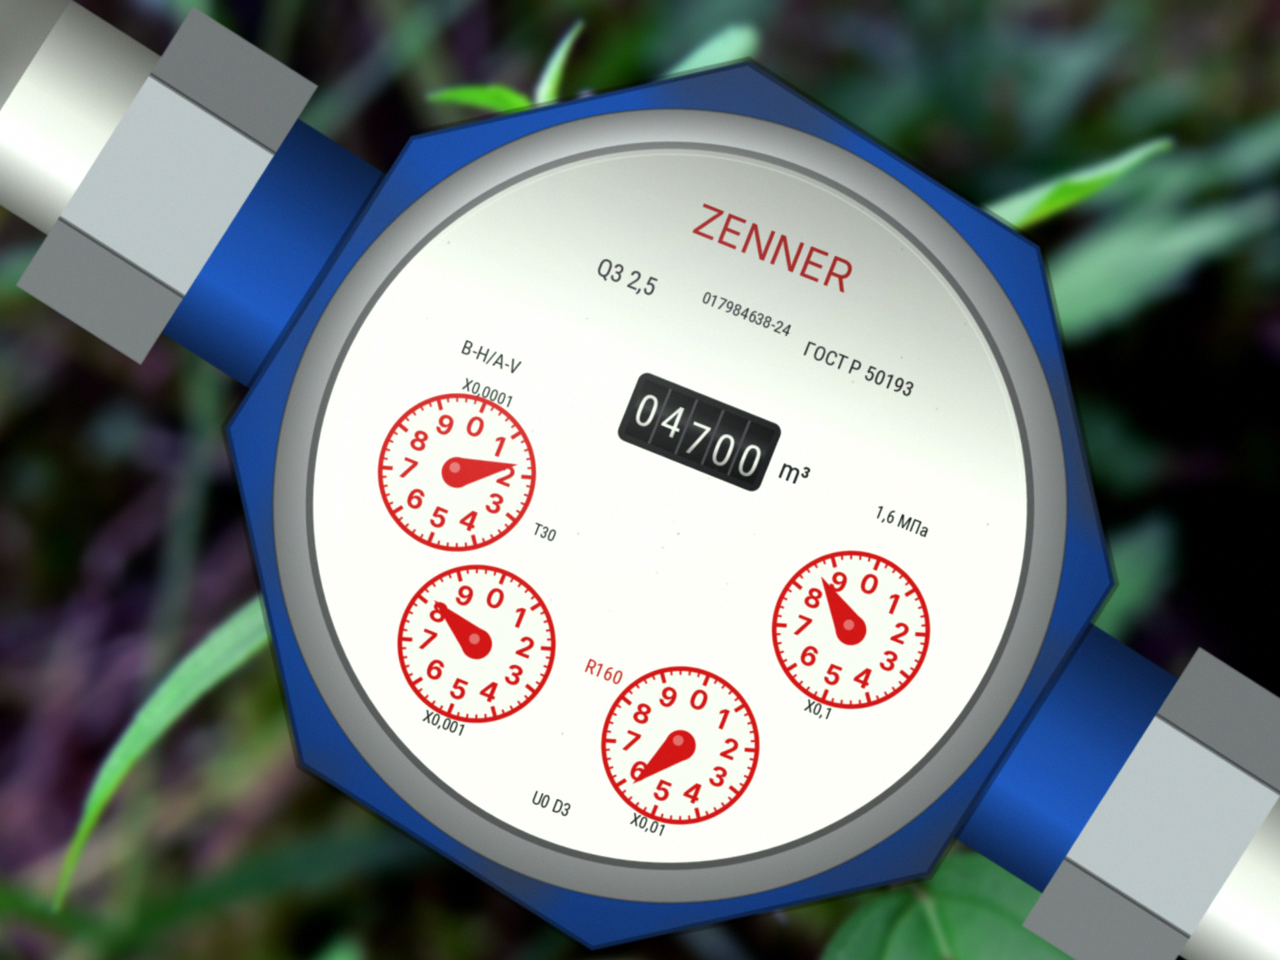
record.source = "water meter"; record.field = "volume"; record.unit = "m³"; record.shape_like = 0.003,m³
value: 4699.8581,m³
